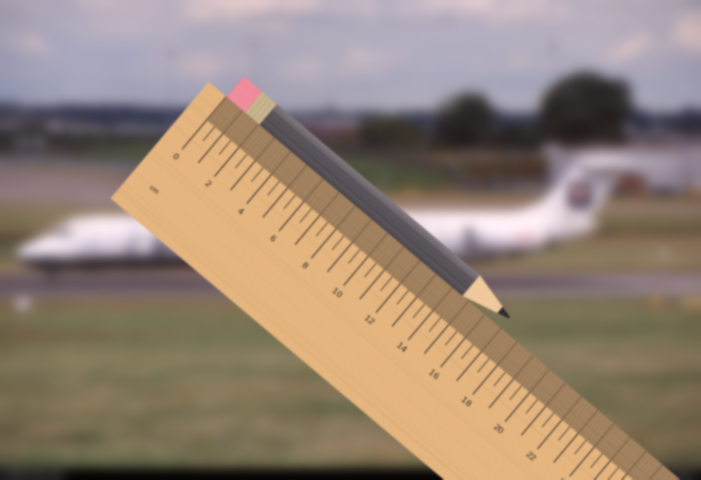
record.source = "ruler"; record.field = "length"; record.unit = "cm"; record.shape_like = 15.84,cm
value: 17,cm
